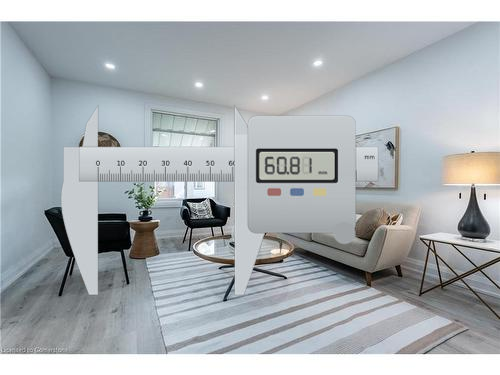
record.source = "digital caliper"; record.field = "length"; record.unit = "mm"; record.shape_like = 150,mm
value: 60.81,mm
